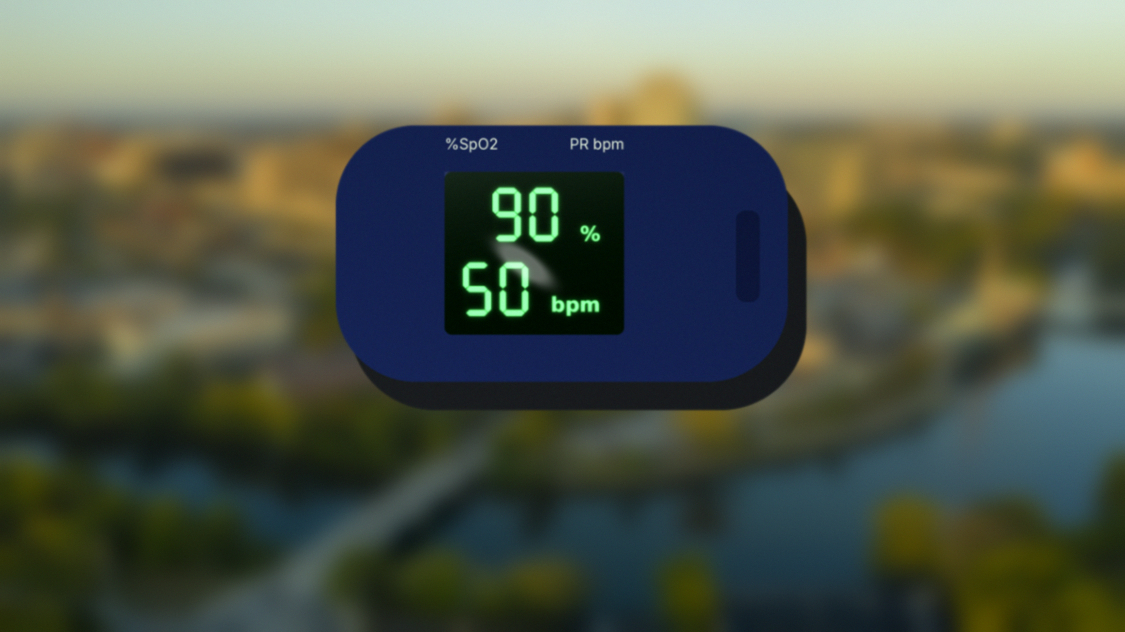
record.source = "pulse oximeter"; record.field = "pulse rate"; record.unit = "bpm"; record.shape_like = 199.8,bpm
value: 50,bpm
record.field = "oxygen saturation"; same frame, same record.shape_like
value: 90,%
